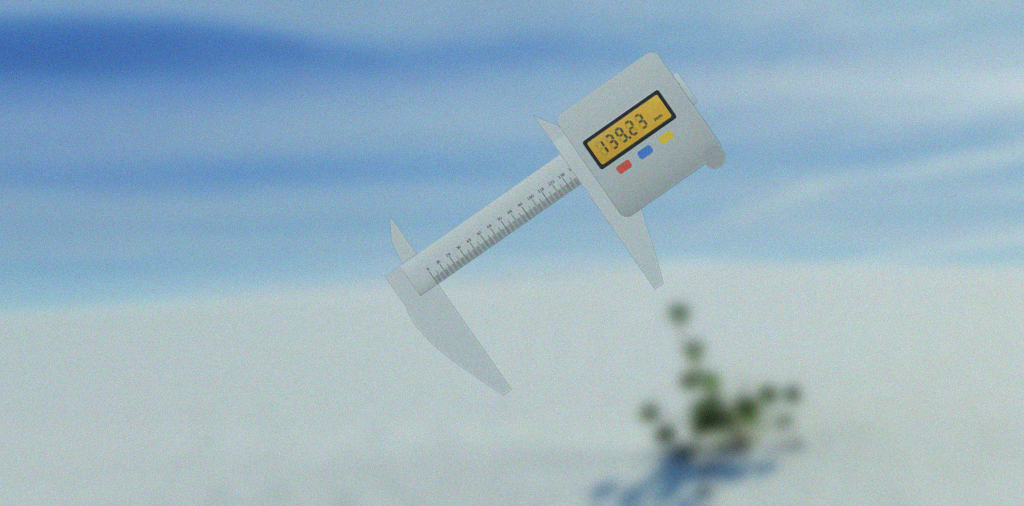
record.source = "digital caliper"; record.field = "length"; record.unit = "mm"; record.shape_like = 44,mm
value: 139.23,mm
